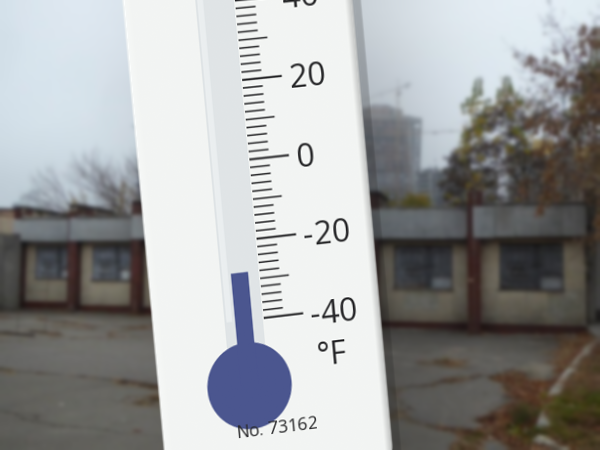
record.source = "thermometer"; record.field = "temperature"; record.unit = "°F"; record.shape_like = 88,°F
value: -28,°F
